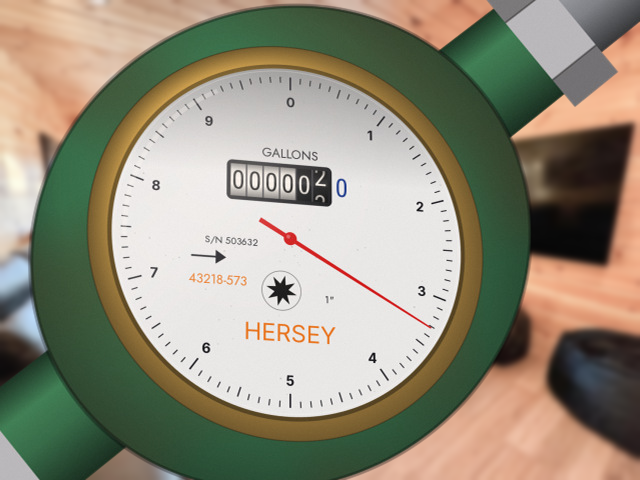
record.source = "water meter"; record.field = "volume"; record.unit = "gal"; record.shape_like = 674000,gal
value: 23.3,gal
